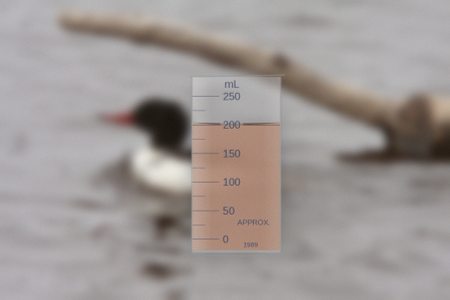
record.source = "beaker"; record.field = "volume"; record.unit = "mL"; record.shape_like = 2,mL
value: 200,mL
